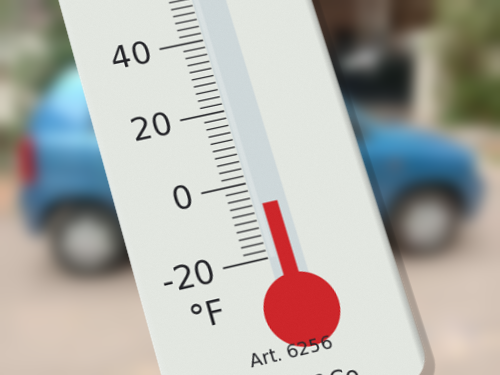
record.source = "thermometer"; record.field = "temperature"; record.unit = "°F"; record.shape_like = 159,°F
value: -6,°F
